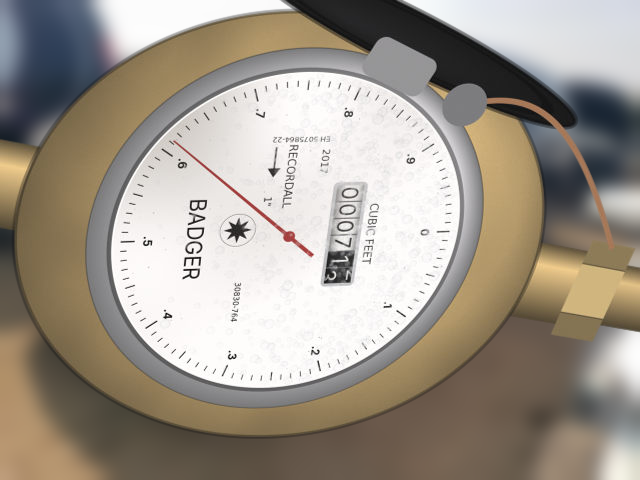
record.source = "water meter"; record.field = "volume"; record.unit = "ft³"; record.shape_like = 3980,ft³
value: 712.61,ft³
